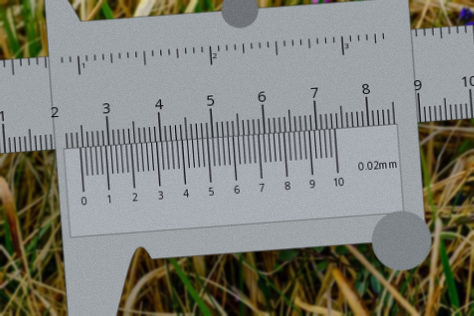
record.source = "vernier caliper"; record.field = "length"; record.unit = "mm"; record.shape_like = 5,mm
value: 24.5,mm
